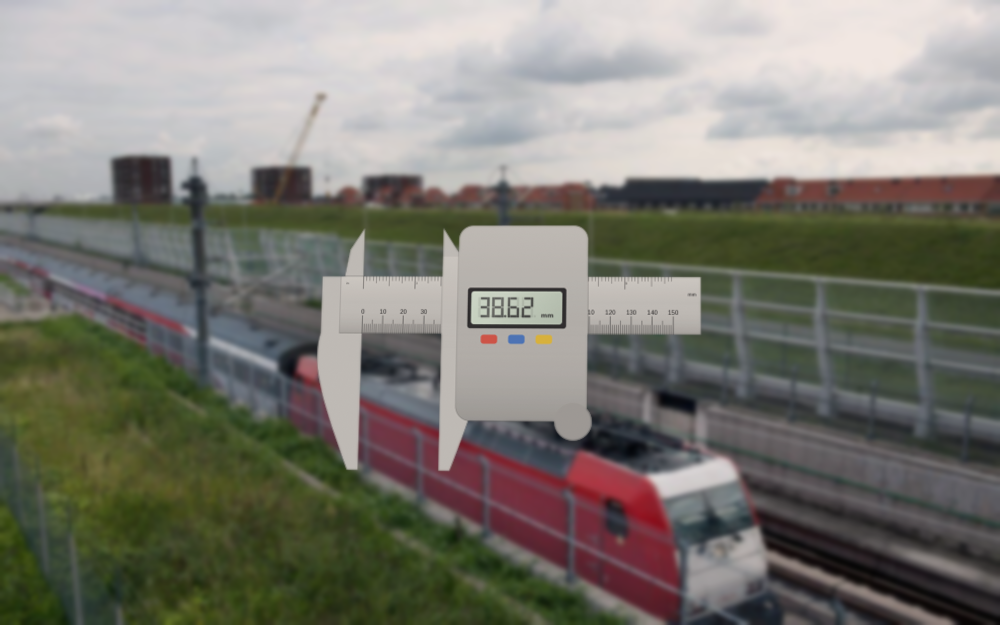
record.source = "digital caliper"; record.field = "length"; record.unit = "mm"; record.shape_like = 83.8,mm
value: 38.62,mm
